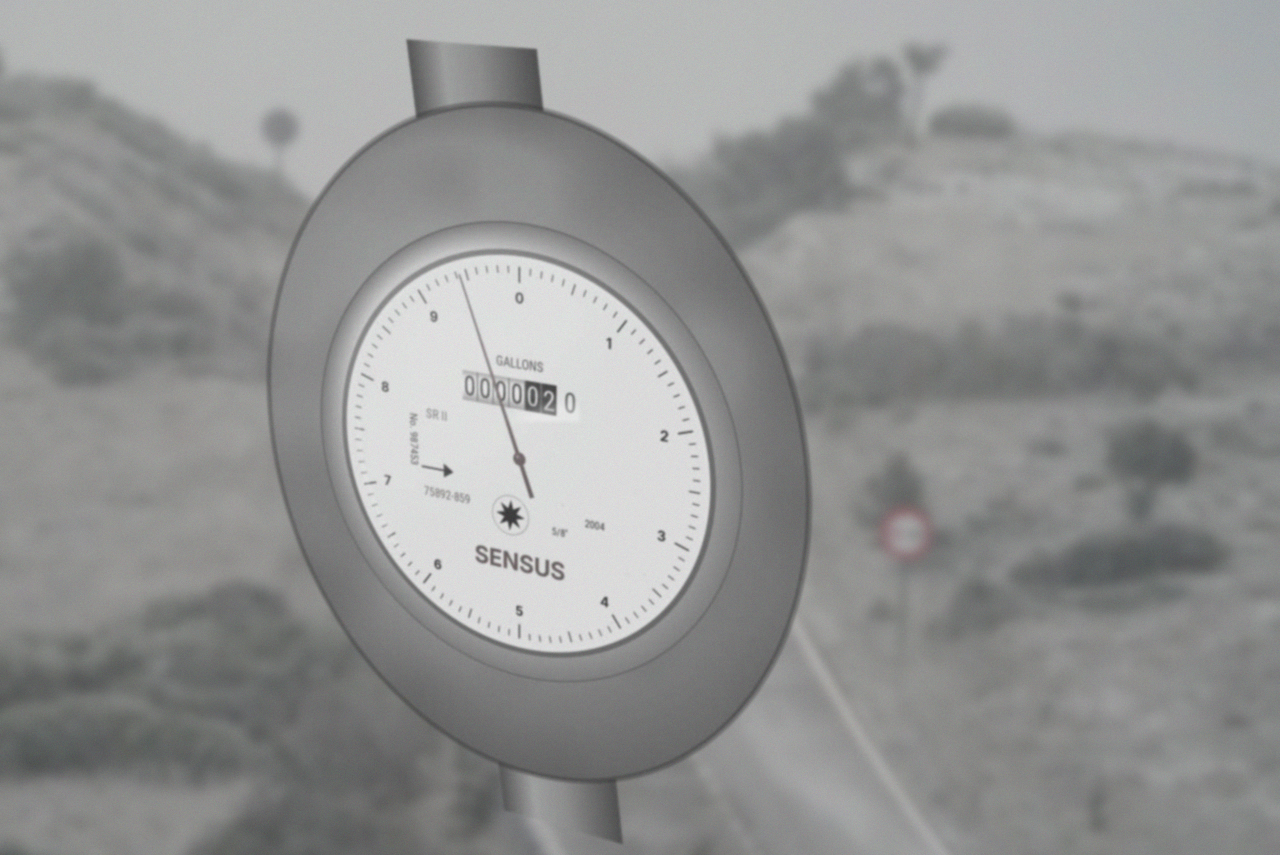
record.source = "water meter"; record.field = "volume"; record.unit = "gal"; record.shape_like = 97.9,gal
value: 19.4,gal
